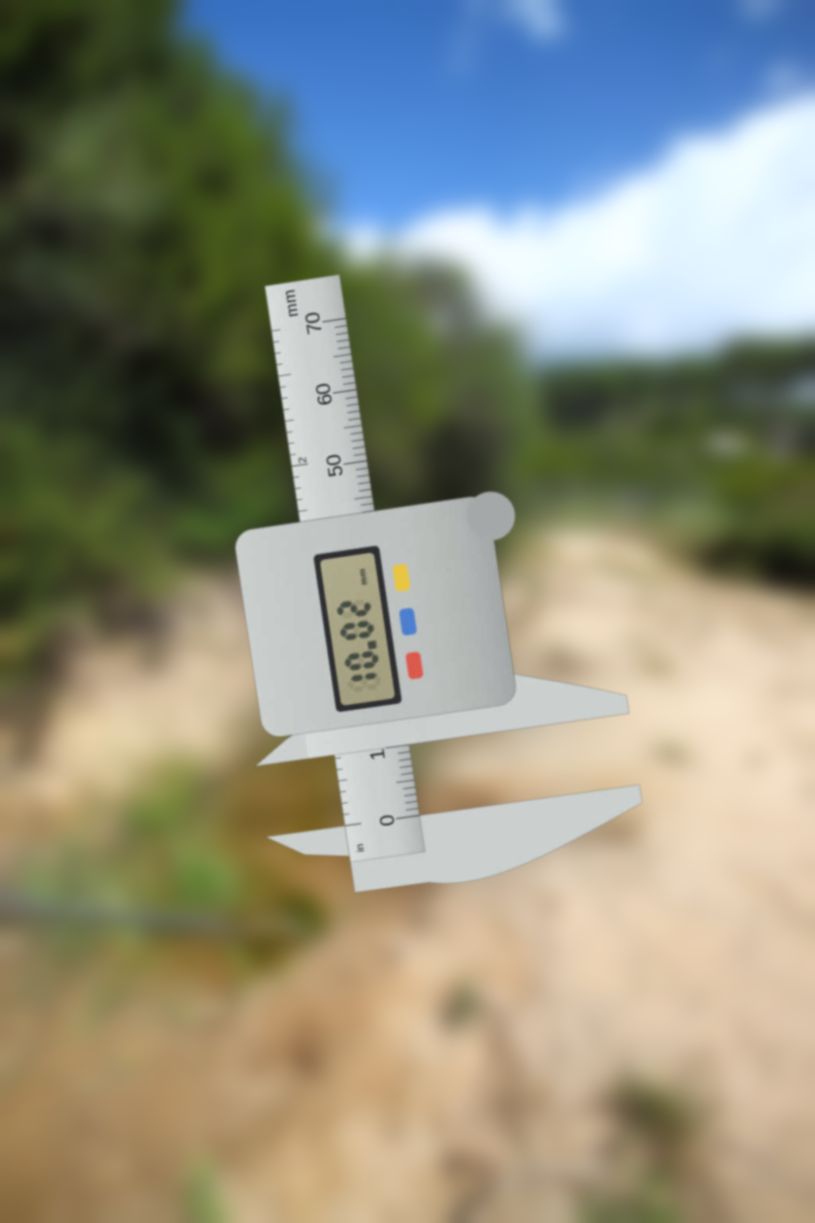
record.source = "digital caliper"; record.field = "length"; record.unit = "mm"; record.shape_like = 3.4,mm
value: 10.02,mm
